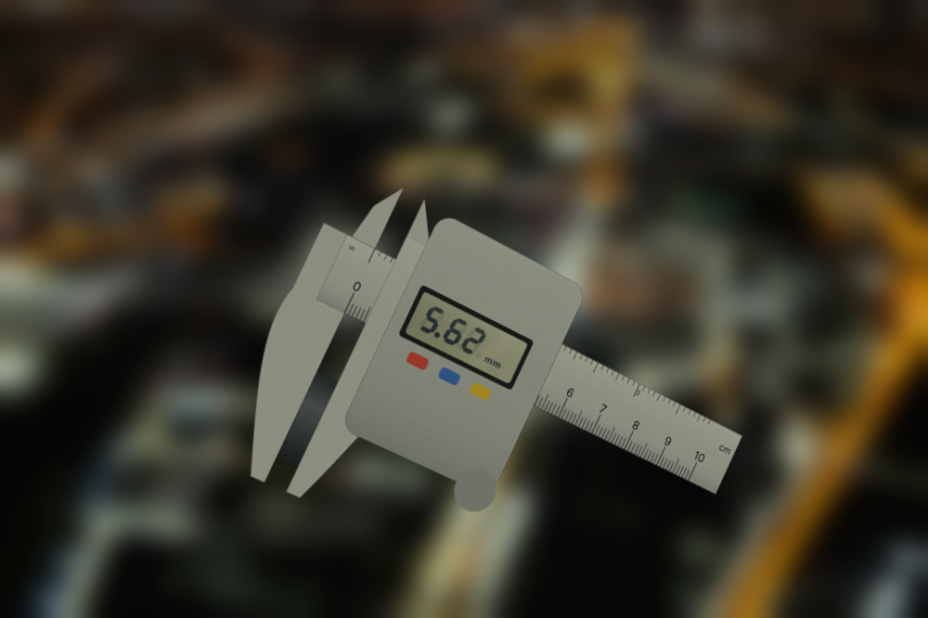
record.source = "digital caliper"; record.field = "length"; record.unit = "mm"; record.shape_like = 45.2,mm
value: 5.62,mm
